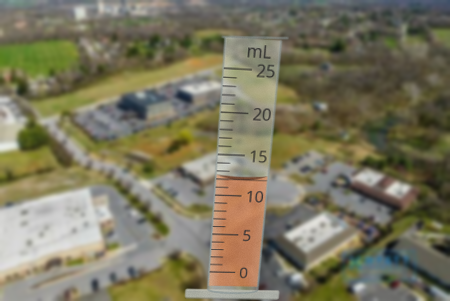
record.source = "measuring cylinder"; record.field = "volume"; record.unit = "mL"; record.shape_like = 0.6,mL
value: 12,mL
